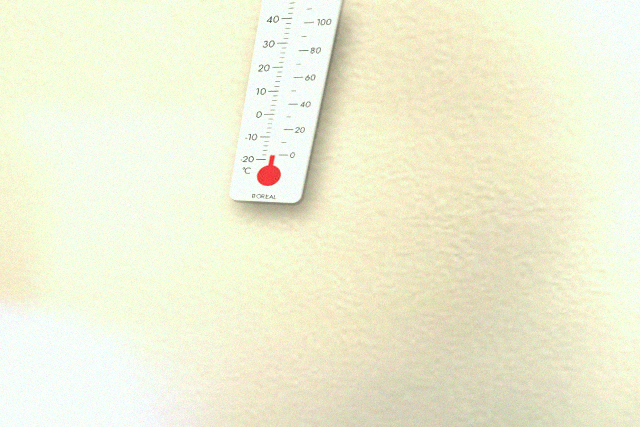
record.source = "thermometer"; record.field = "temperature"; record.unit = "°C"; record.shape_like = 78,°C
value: -18,°C
